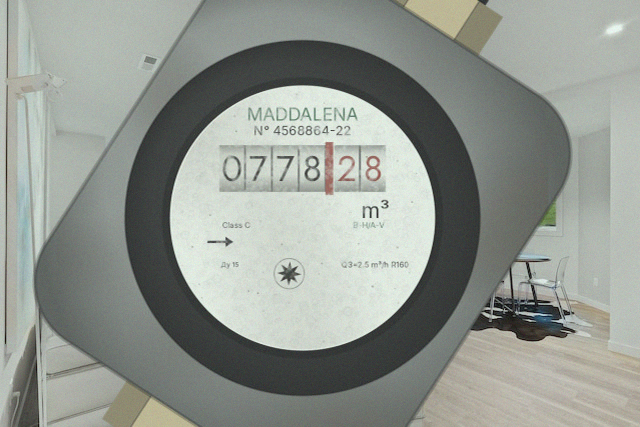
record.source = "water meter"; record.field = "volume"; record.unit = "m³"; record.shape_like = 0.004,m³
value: 778.28,m³
